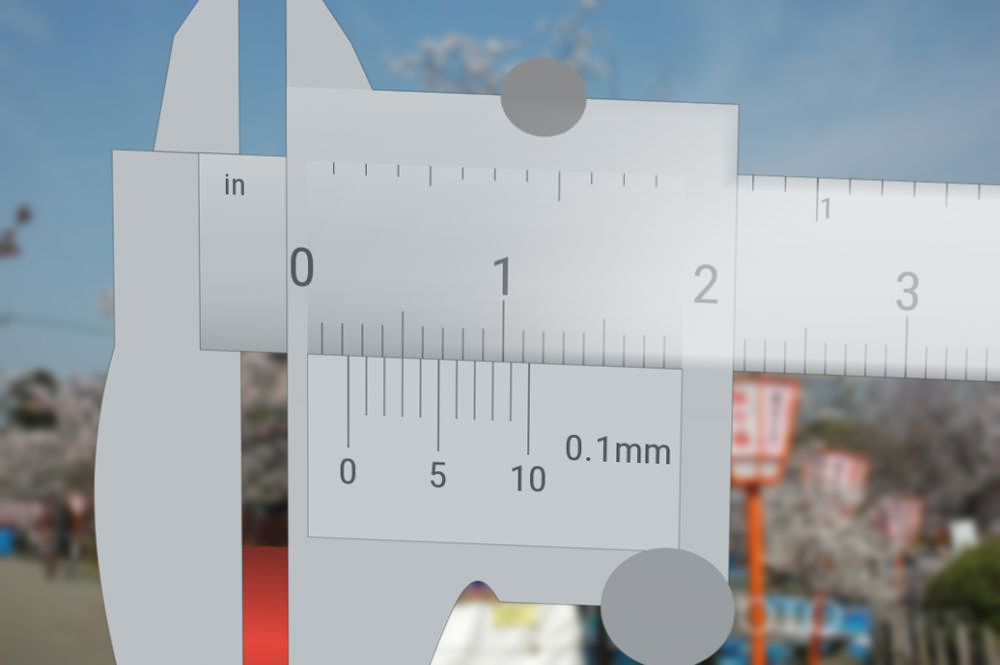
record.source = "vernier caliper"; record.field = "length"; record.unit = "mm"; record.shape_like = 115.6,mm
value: 2.3,mm
